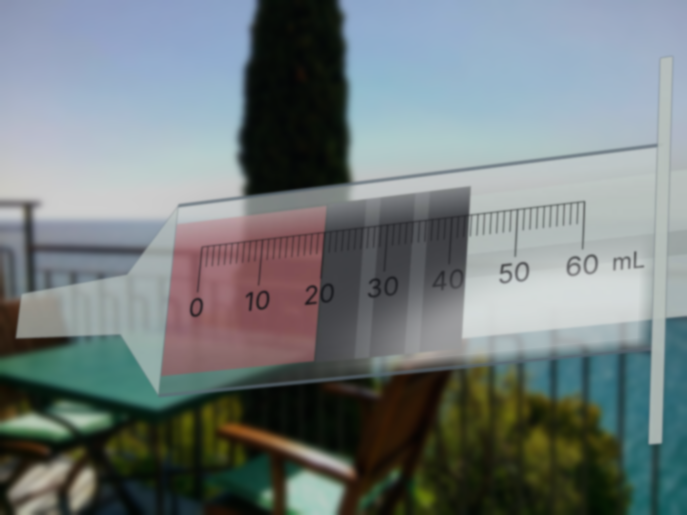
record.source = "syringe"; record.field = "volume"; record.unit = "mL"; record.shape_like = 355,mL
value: 20,mL
